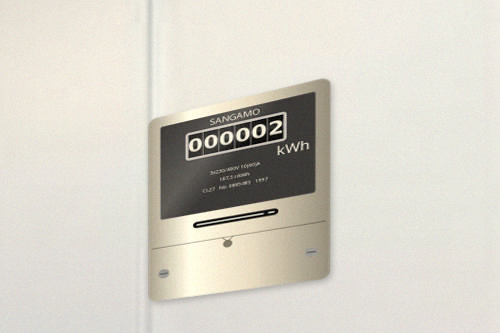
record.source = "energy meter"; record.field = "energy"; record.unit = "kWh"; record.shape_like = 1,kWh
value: 2,kWh
